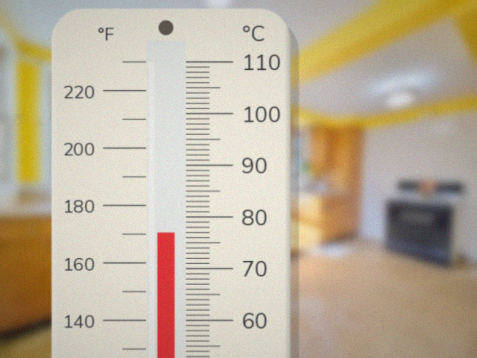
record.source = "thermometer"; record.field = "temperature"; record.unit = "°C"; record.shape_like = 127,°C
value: 77,°C
